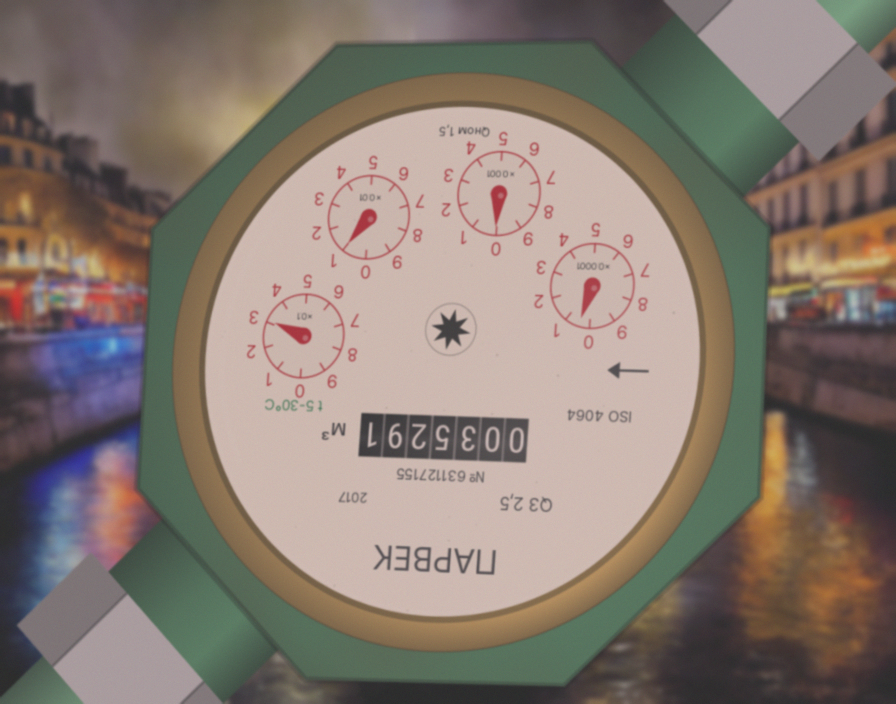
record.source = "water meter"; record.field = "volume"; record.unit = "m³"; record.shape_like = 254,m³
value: 35291.3100,m³
